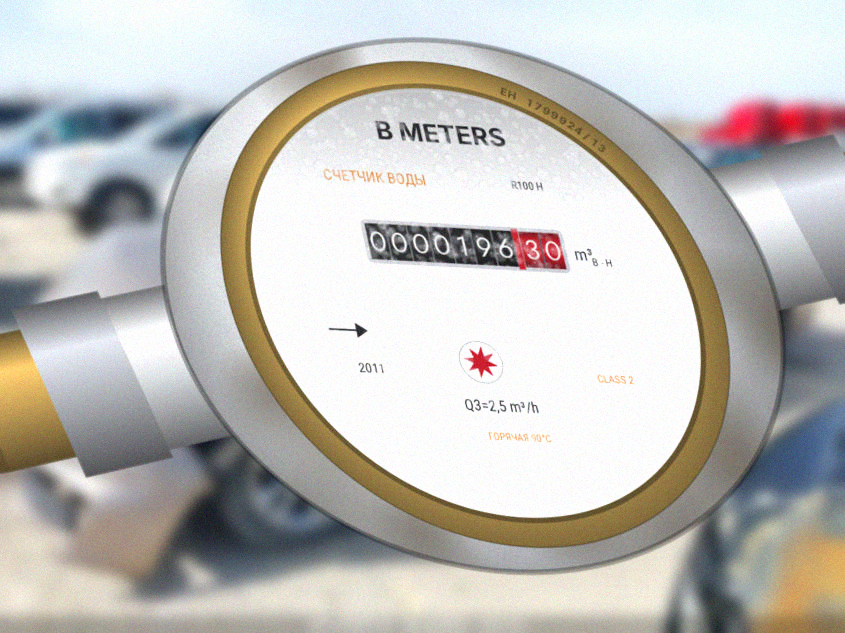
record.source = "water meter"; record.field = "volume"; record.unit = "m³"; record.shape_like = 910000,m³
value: 196.30,m³
